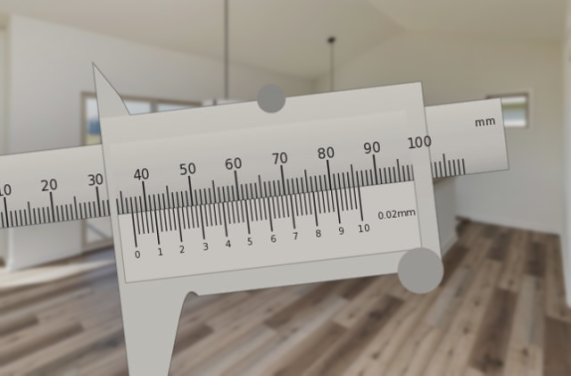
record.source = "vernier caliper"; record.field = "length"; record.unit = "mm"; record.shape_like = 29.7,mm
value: 37.0,mm
